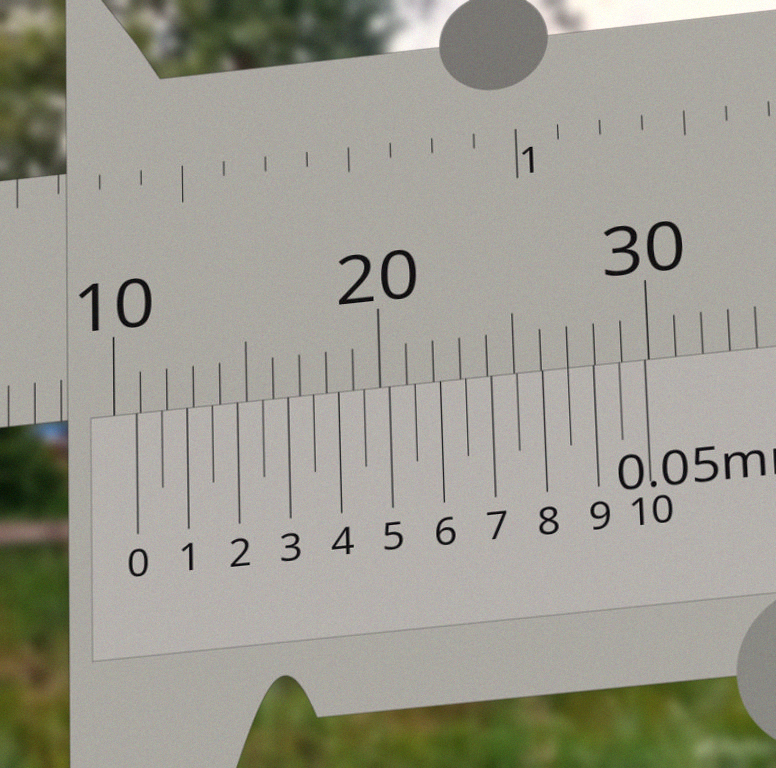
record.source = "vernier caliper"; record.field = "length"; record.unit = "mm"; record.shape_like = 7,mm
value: 10.85,mm
